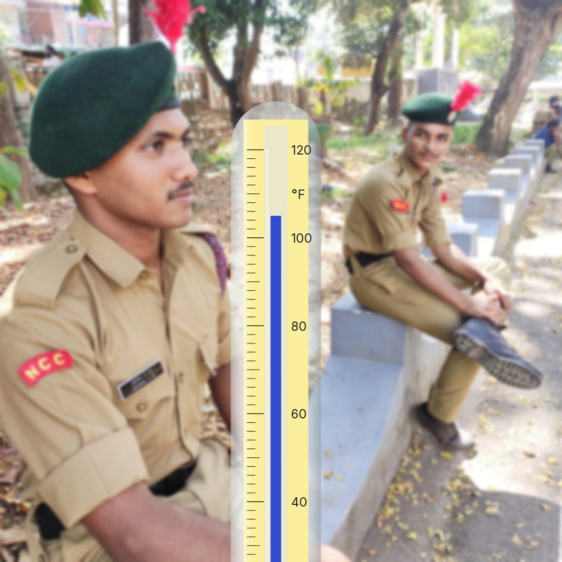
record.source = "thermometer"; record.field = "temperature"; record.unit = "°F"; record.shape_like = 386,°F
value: 105,°F
